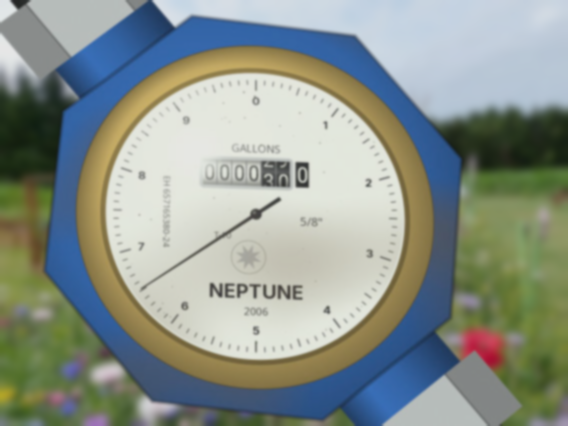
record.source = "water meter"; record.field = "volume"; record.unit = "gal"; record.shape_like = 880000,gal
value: 296.5,gal
